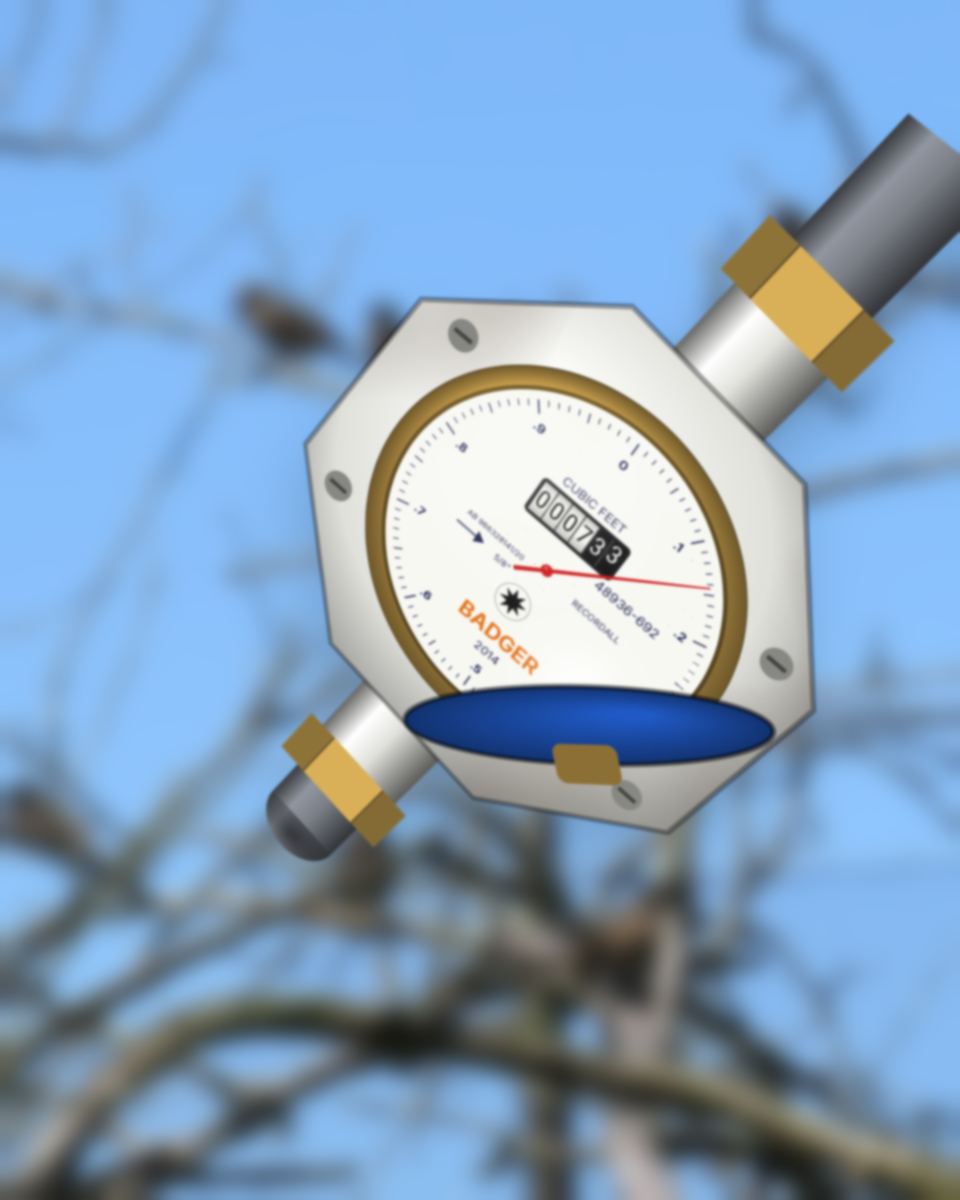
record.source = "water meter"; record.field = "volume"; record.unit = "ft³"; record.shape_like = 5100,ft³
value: 733.14,ft³
